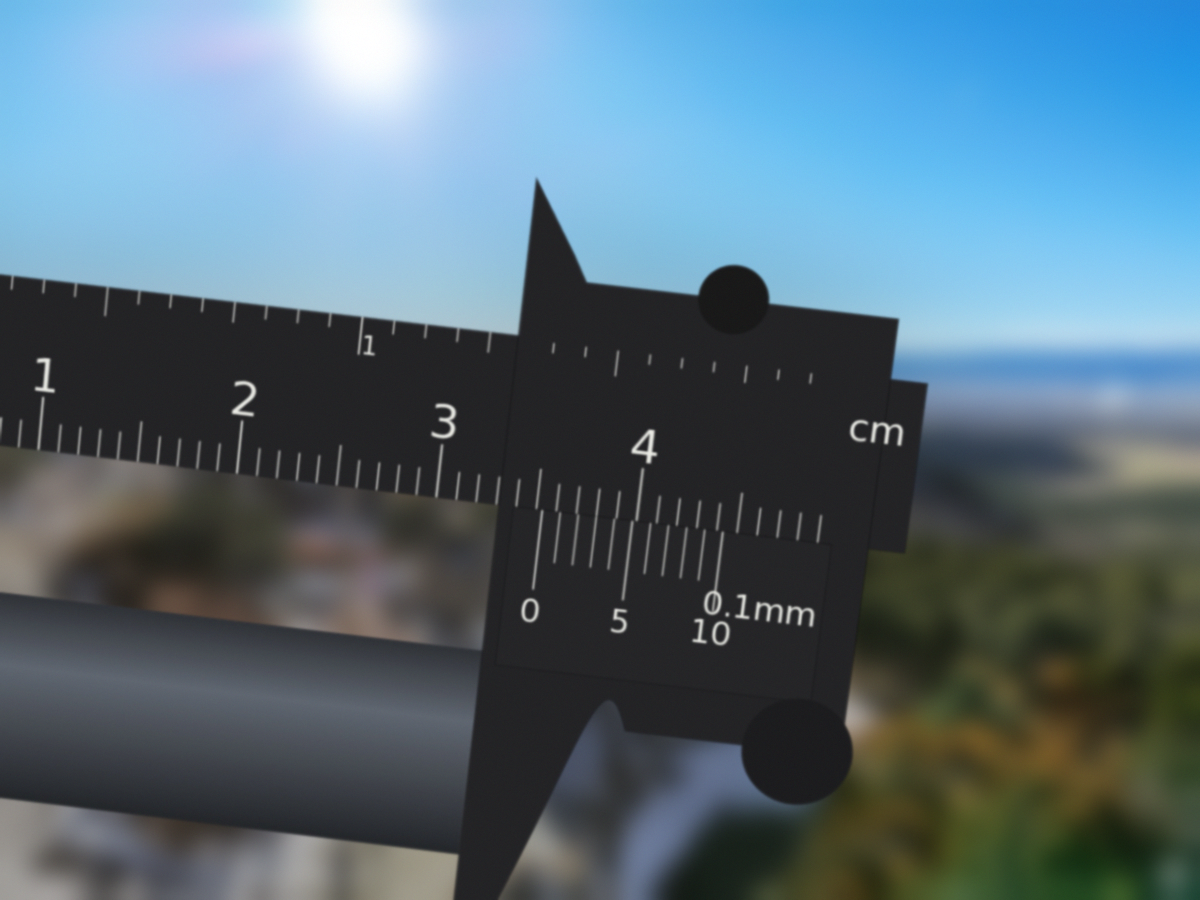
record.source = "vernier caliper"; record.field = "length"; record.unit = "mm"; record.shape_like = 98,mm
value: 35.3,mm
